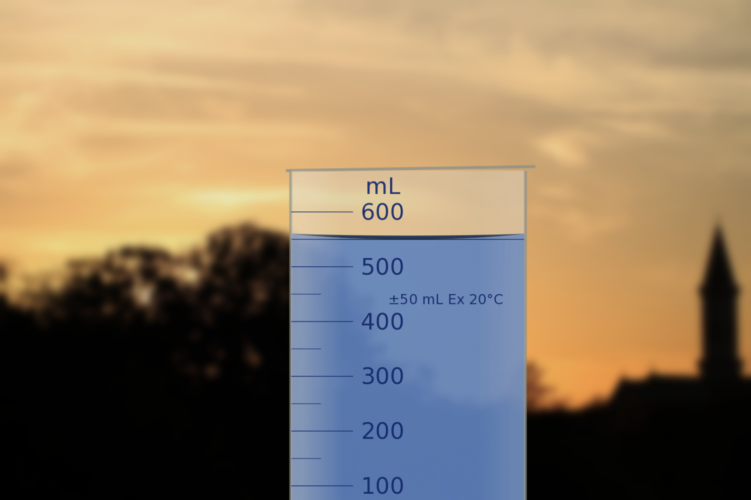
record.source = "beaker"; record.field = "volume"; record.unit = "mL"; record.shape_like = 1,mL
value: 550,mL
